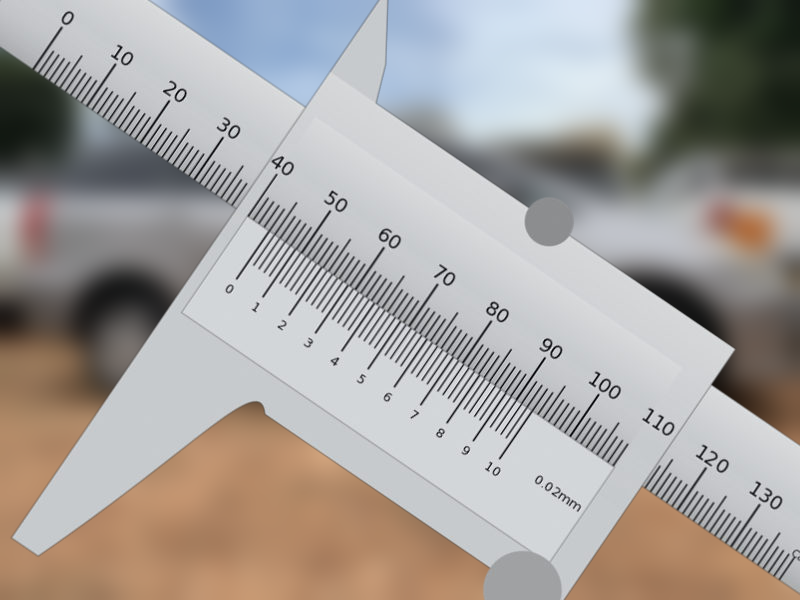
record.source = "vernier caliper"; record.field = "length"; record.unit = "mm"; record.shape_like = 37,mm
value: 44.0,mm
